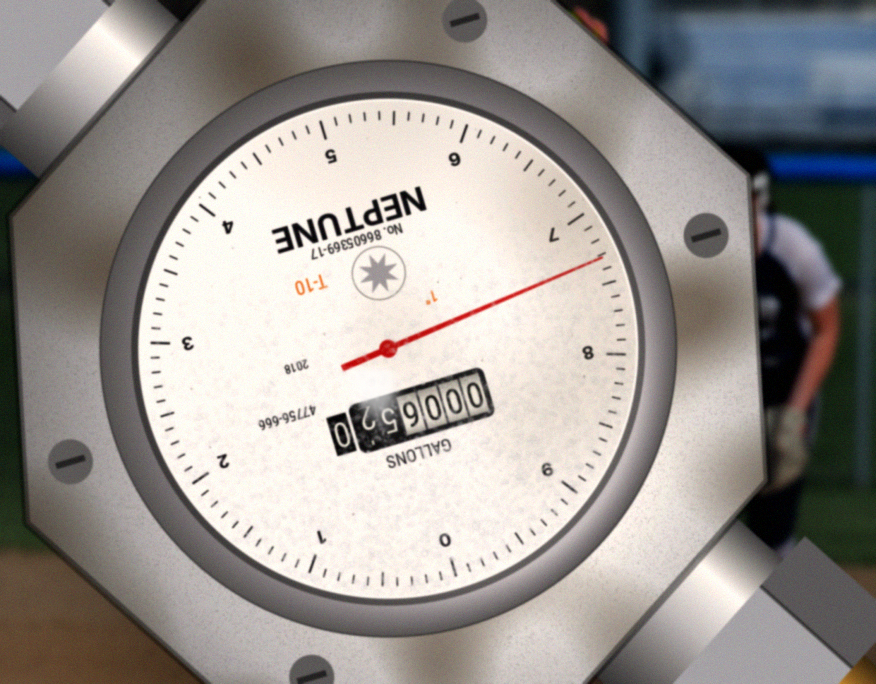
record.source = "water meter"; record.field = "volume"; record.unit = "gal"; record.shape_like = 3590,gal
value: 6517.3,gal
